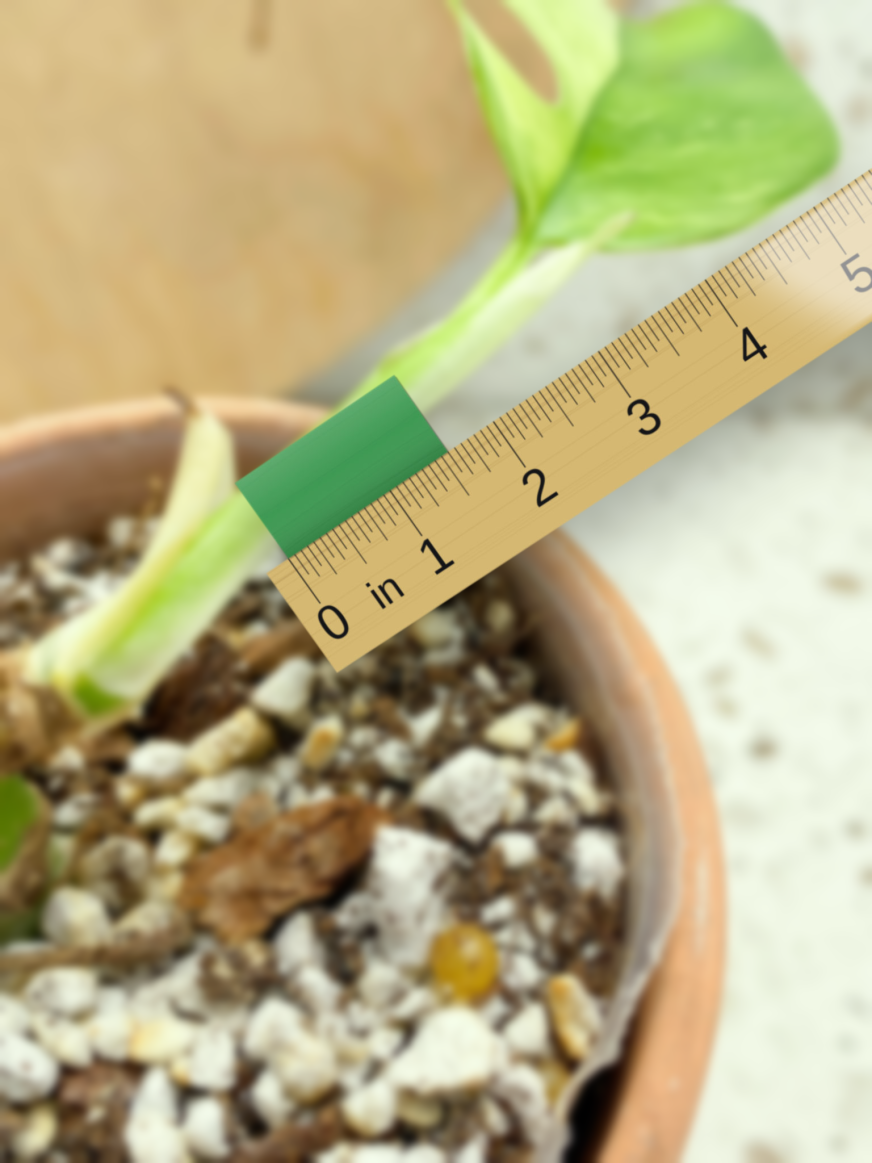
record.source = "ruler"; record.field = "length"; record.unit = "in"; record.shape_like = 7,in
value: 1.5625,in
